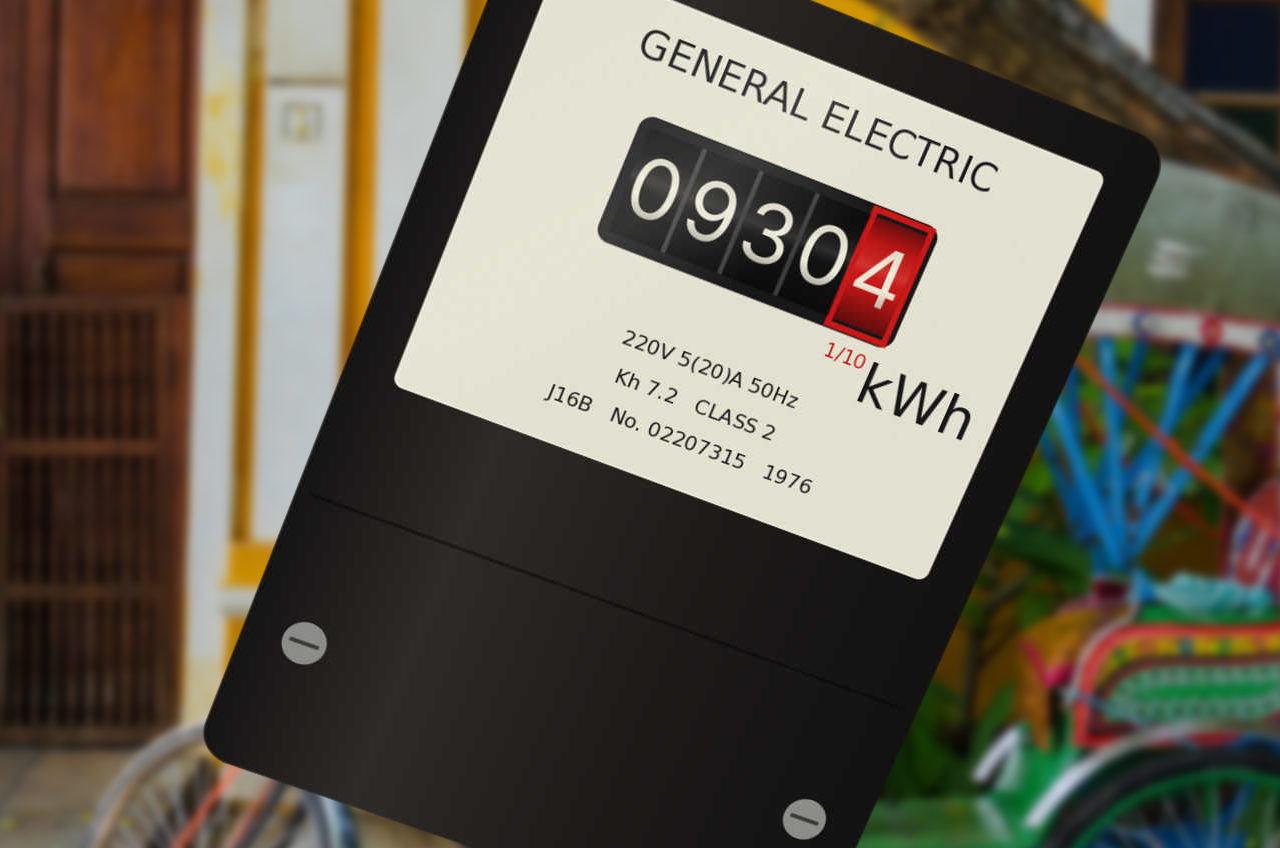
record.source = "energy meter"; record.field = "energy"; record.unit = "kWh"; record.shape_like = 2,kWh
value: 930.4,kWh
